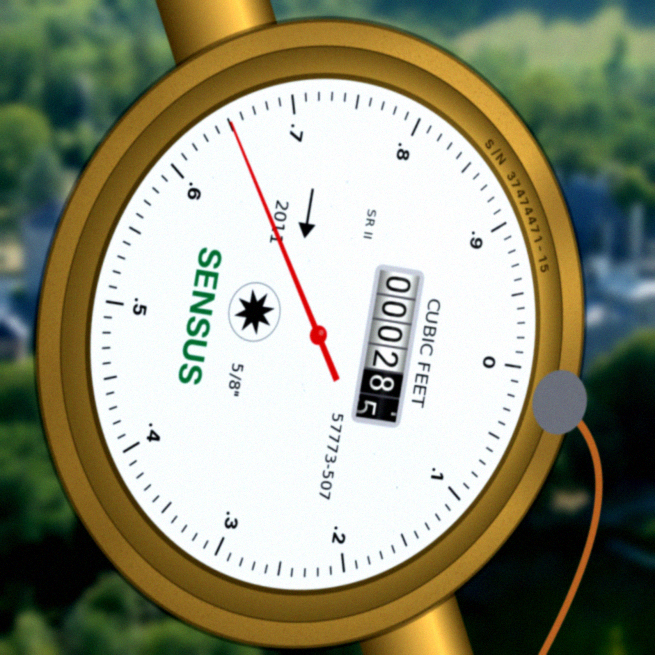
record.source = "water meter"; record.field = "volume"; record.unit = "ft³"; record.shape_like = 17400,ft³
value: 284.65,ft³
